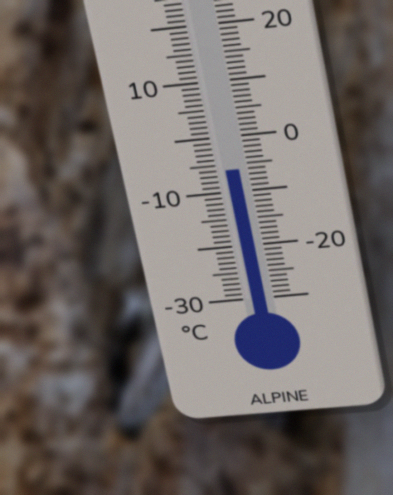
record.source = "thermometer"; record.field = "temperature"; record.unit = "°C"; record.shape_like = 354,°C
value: -6,°C
